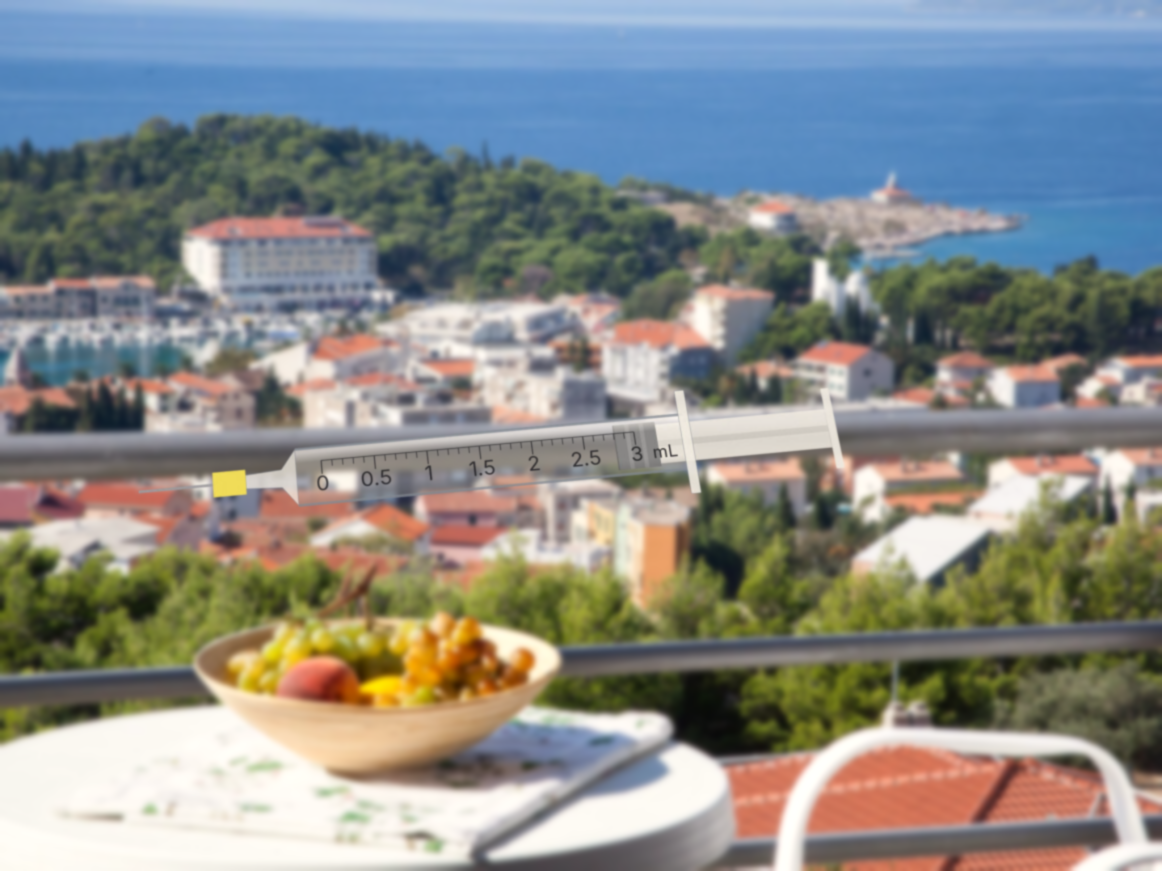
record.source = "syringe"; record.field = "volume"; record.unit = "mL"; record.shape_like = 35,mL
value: 2.8,mL
